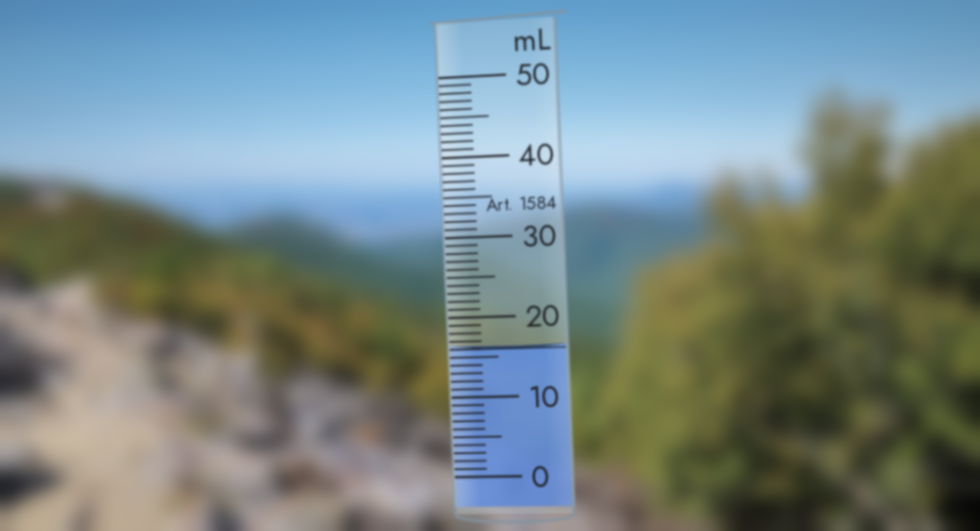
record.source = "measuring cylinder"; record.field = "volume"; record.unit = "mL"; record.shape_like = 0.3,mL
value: 16,mL
